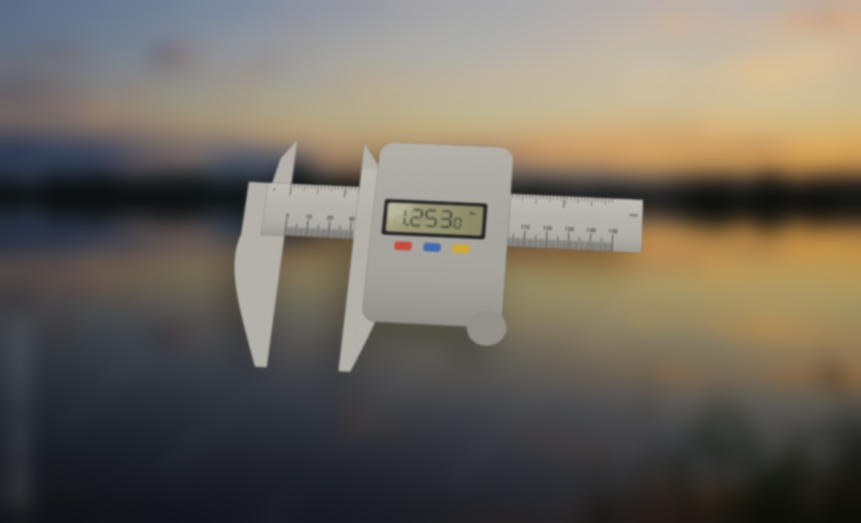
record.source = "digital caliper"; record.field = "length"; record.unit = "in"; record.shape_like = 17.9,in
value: 1.2530,in
